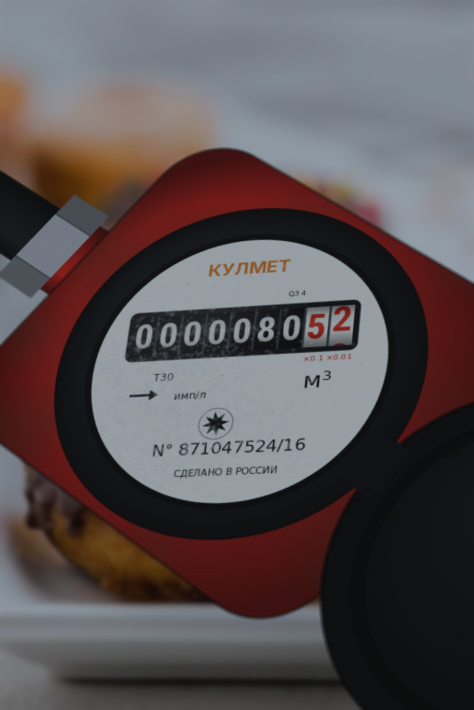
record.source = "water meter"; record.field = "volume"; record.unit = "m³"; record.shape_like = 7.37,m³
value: 80.52,m³
